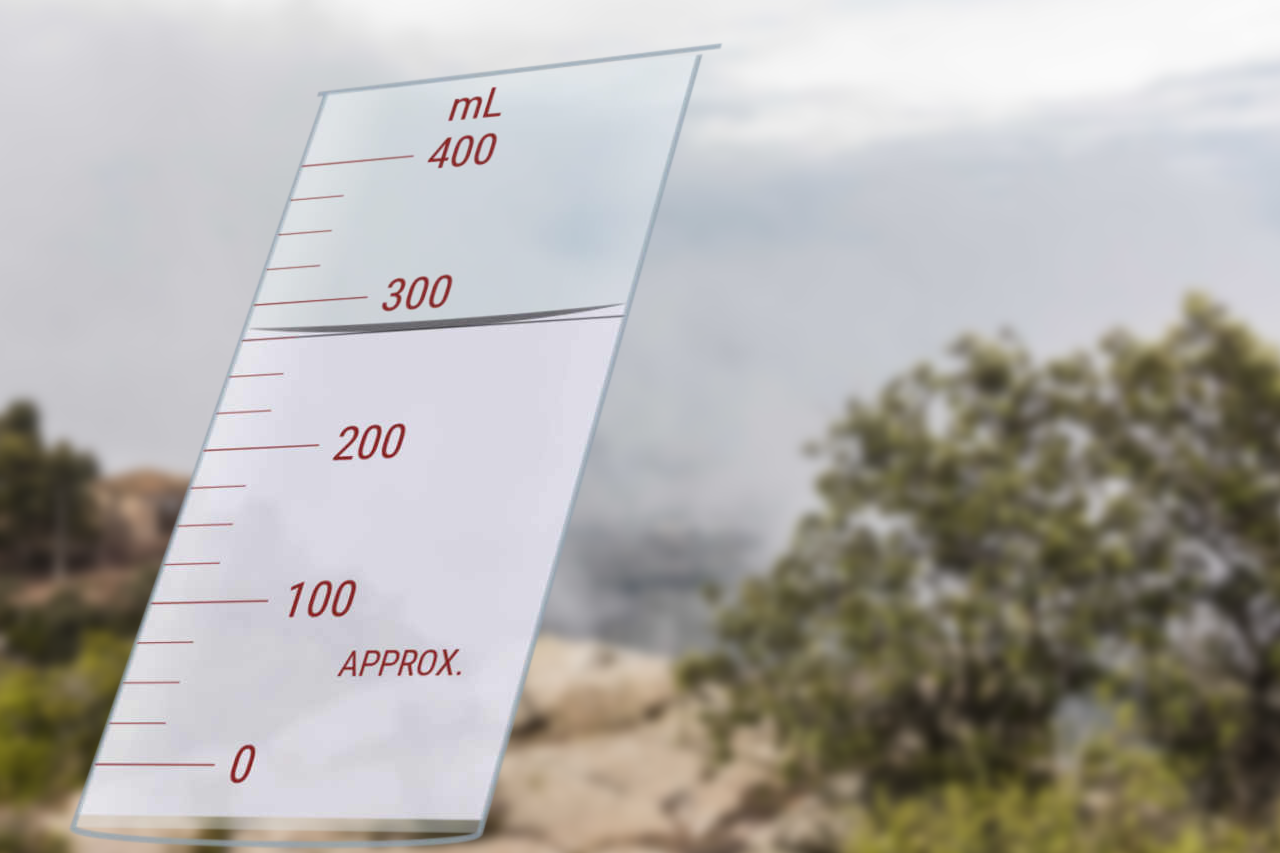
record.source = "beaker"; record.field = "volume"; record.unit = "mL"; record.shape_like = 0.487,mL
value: 275,mL
